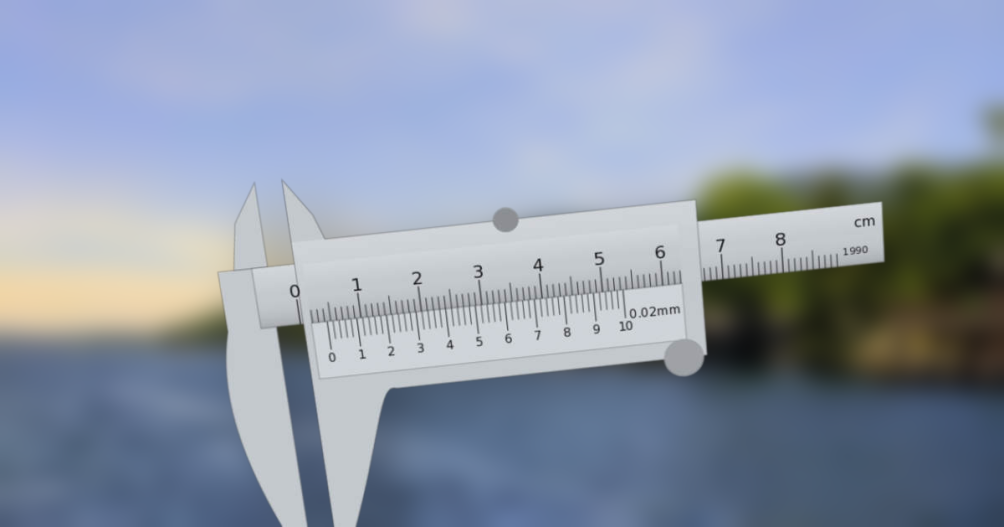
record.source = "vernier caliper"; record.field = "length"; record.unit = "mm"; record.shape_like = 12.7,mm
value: 4.4,mm
